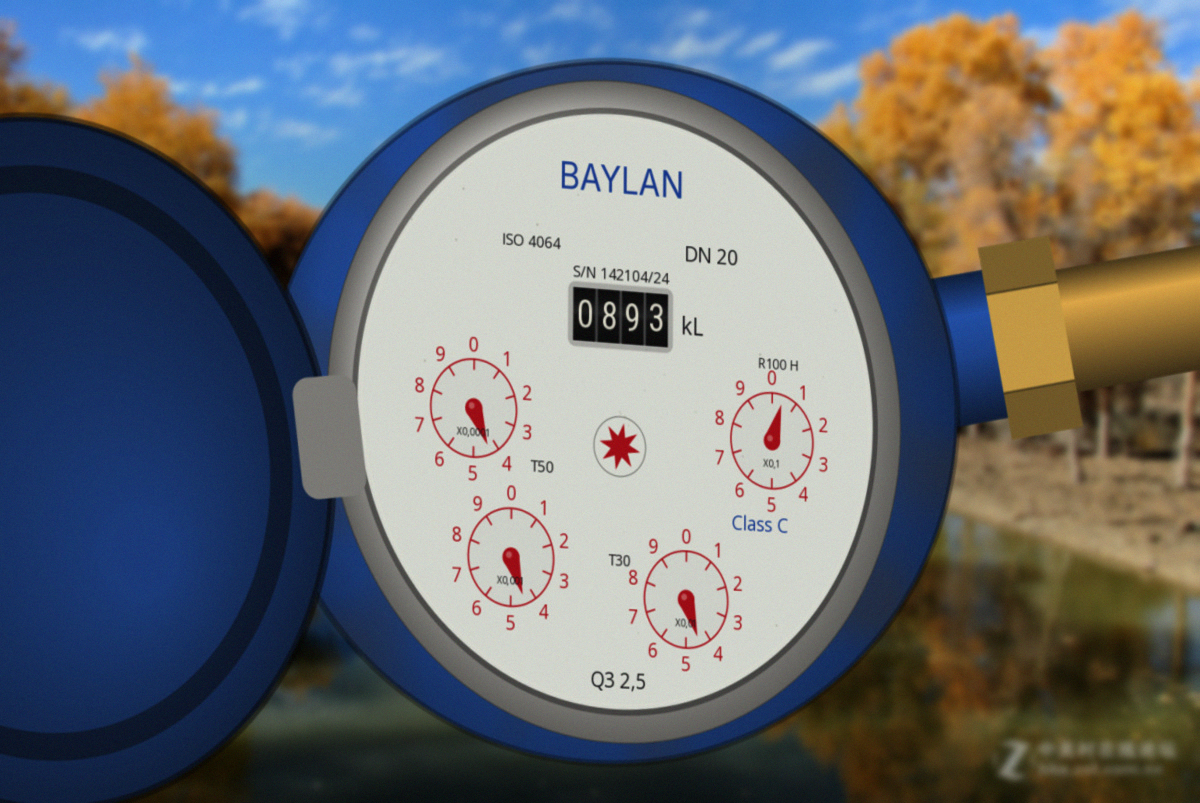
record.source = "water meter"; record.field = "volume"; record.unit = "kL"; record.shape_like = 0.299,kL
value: 893.0444,kL
